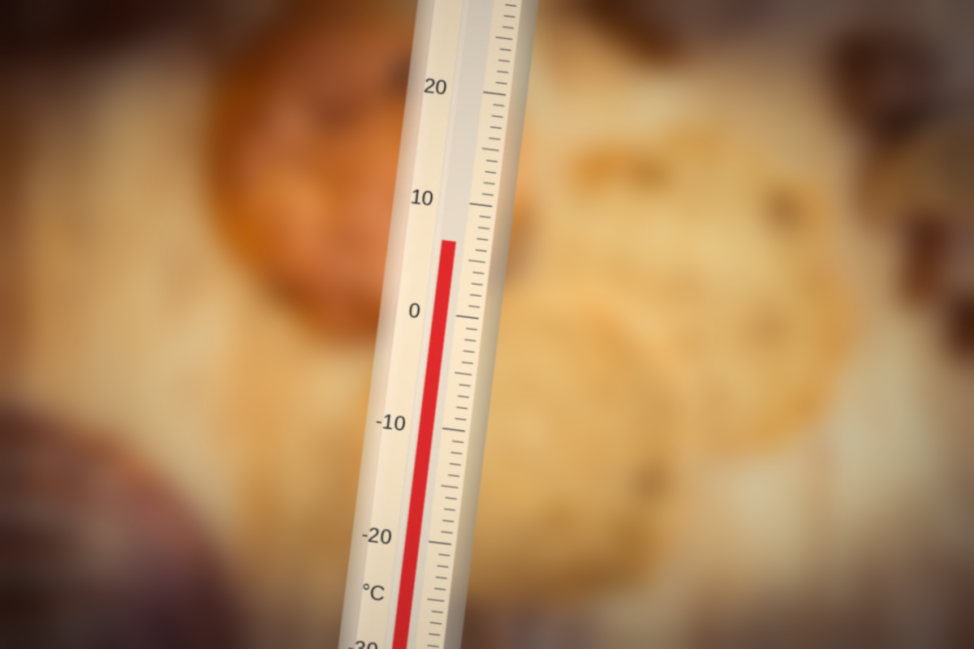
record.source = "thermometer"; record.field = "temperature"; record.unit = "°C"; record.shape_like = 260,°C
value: 6.5,°C
